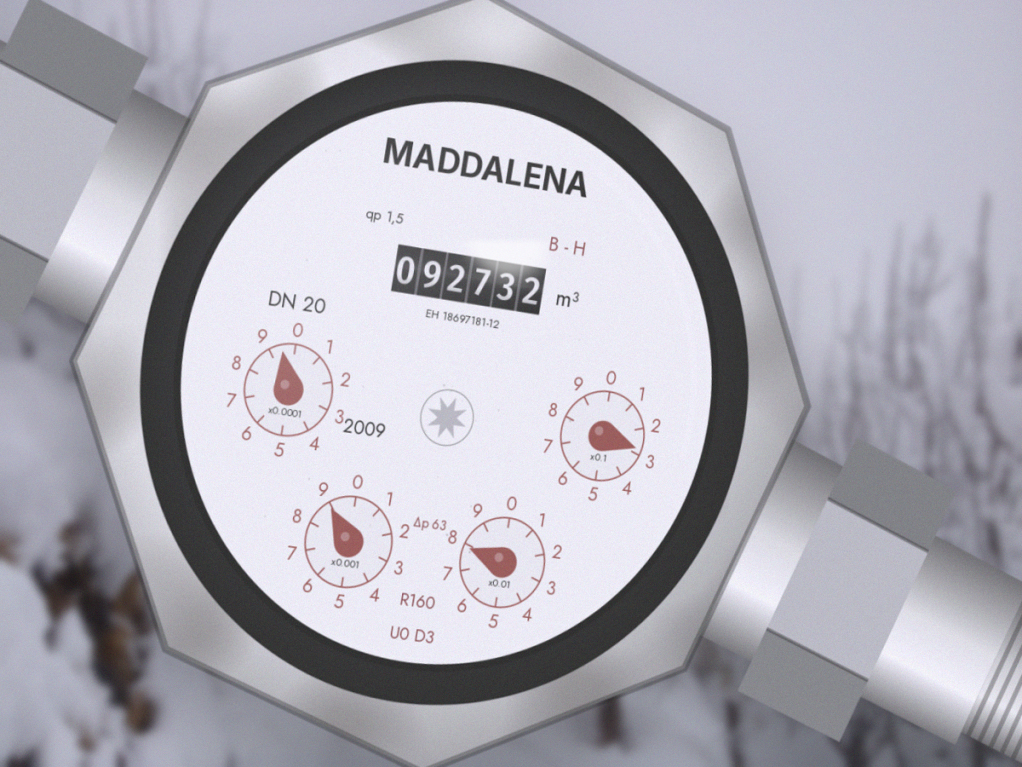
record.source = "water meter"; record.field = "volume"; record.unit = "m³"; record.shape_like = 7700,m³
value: 92732.2789,m³
